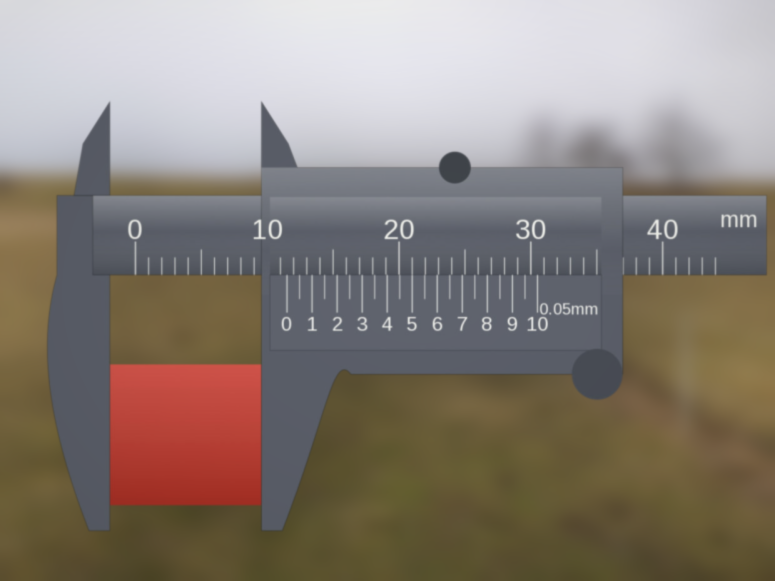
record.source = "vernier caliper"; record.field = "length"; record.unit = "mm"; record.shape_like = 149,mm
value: 11.5,mm
